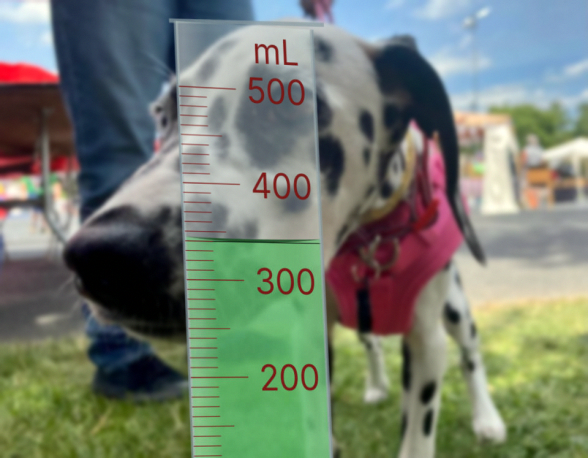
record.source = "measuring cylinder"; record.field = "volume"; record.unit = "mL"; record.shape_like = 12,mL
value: 340,mL
